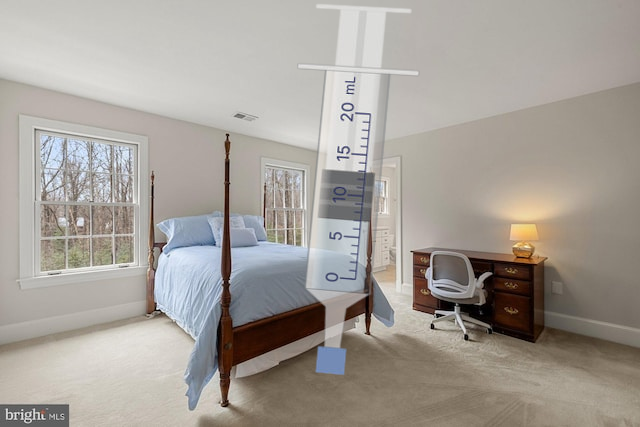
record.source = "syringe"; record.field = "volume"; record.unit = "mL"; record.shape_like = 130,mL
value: 7,mL
